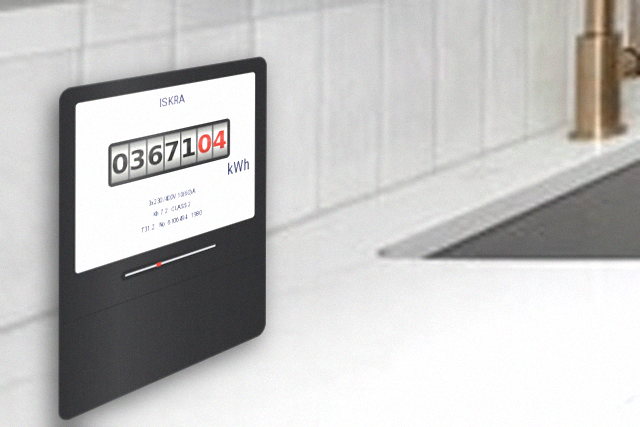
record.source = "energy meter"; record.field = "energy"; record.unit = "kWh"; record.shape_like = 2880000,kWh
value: 3671.04,kWh
